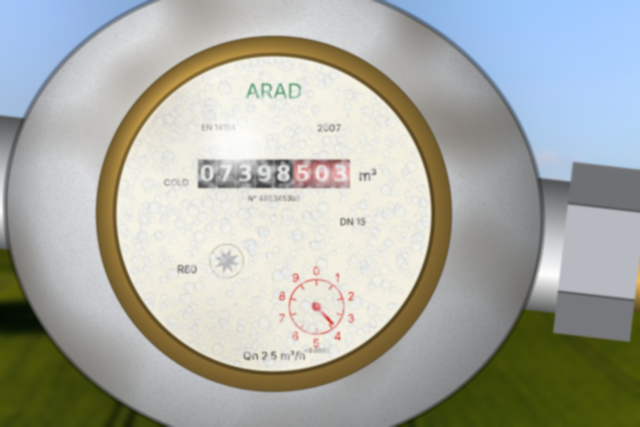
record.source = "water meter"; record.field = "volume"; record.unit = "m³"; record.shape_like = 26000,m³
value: 7398.5033,m³
